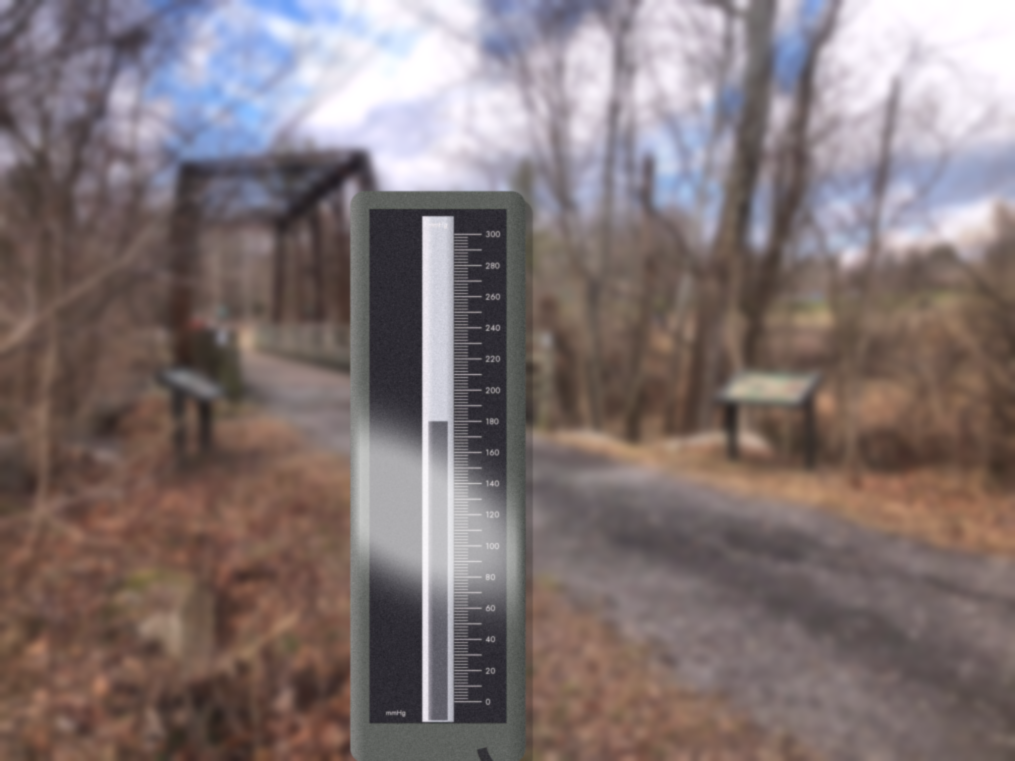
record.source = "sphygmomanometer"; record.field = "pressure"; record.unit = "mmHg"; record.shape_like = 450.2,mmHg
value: 180,mmHg
